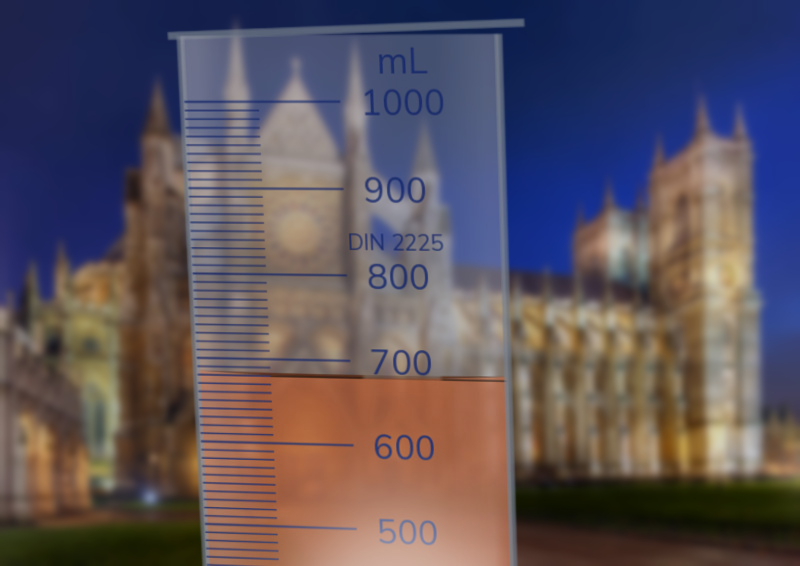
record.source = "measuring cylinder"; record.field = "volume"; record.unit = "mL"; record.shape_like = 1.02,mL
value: 680,mL
